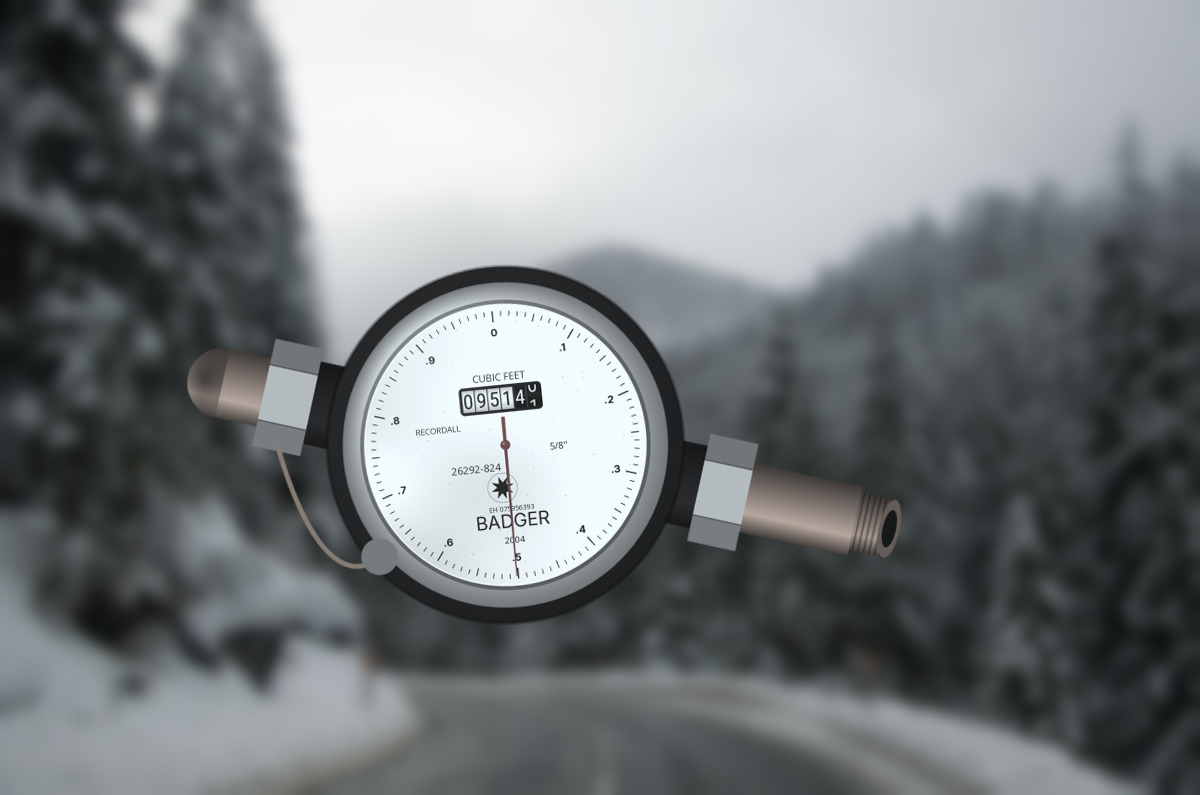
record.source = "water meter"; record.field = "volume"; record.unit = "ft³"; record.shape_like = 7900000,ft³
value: 95140.50,ft³
